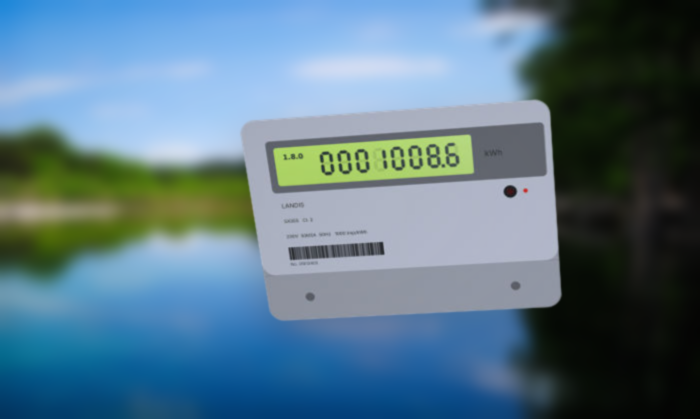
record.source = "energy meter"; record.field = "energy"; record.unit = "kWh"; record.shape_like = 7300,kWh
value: 1008.6,kWh
